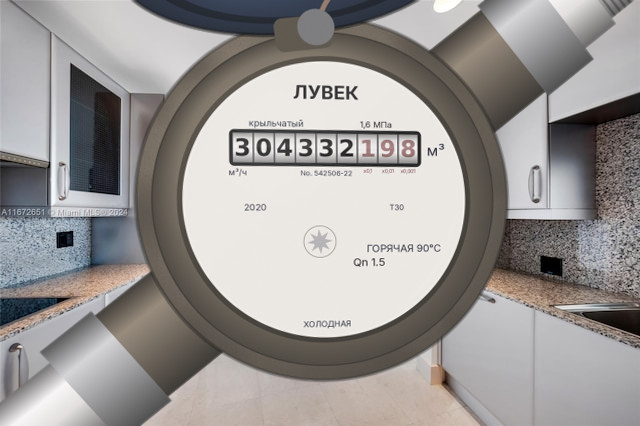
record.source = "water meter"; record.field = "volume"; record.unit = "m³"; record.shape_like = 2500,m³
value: 304332.198,m³
